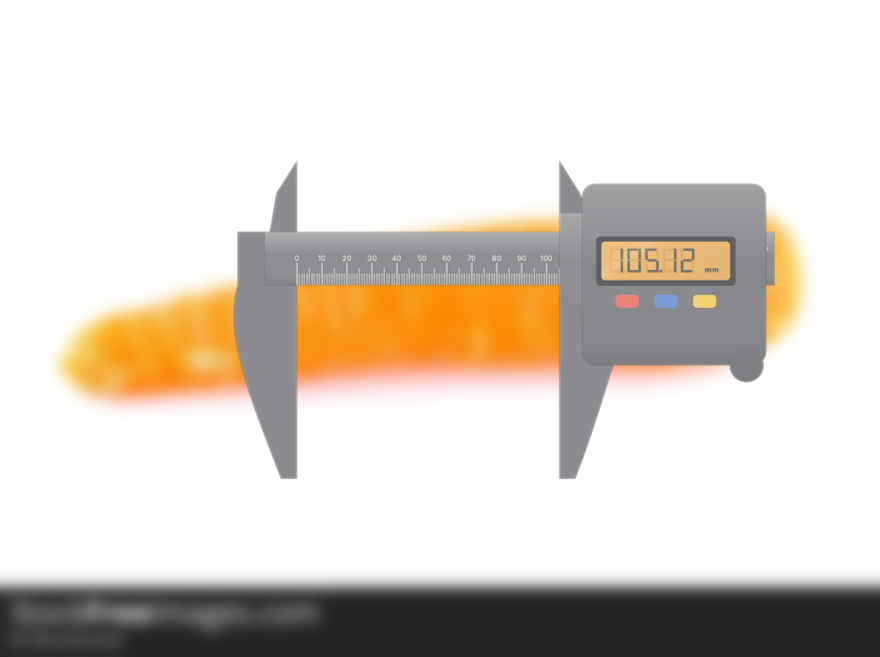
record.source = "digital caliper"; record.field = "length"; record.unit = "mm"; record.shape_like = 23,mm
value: 105.12,mm
